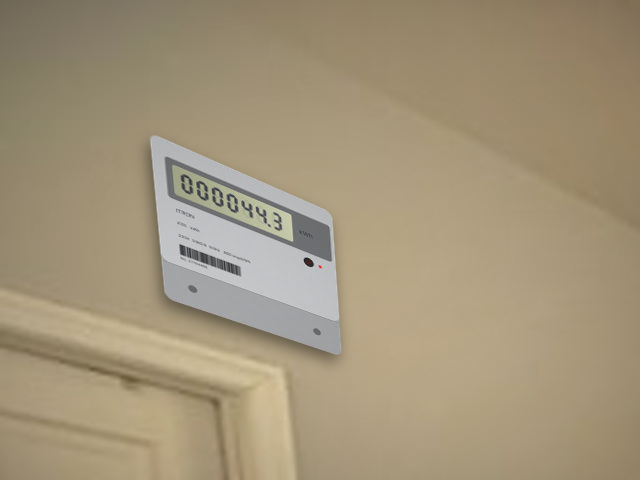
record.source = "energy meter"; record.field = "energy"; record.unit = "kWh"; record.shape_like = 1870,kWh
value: 44.3,kWh
